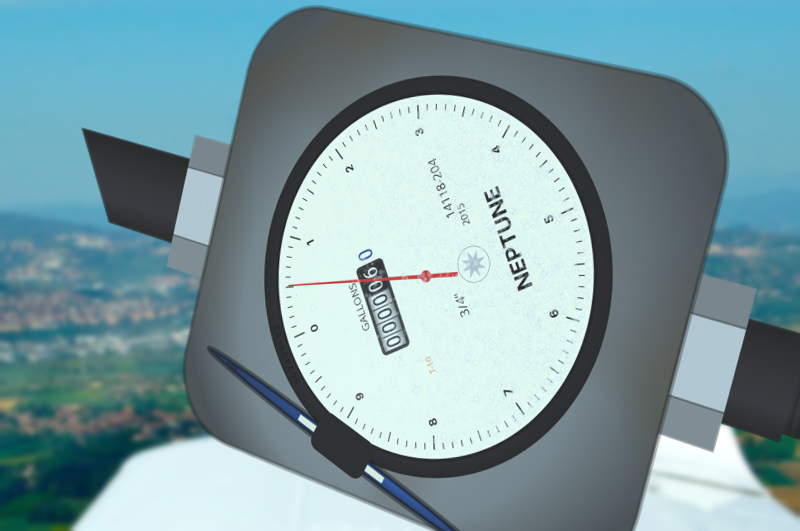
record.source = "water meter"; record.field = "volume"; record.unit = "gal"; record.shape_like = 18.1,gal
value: 60.5,gal
